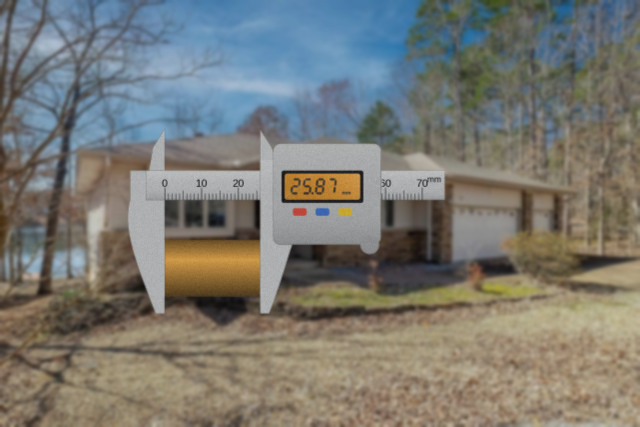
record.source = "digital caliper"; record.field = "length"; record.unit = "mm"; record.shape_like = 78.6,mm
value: 25.87,mm
